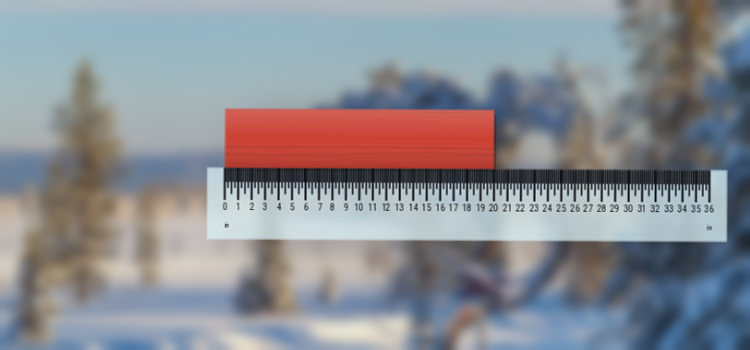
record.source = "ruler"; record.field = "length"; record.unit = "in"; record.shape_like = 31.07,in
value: 20,in
